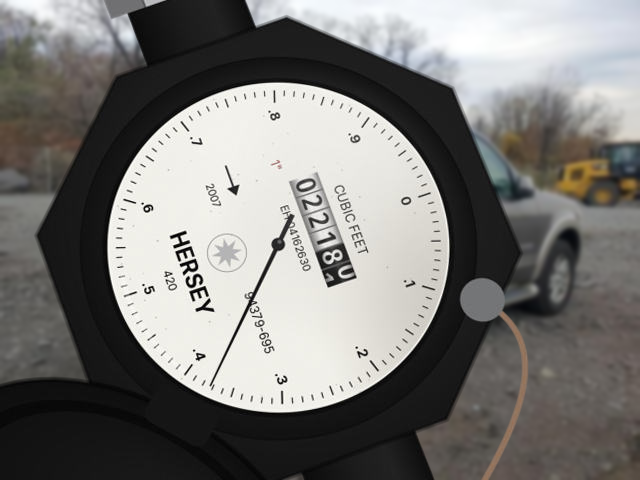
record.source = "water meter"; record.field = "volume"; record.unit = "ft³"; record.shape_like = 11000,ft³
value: 22180.37,ft³
